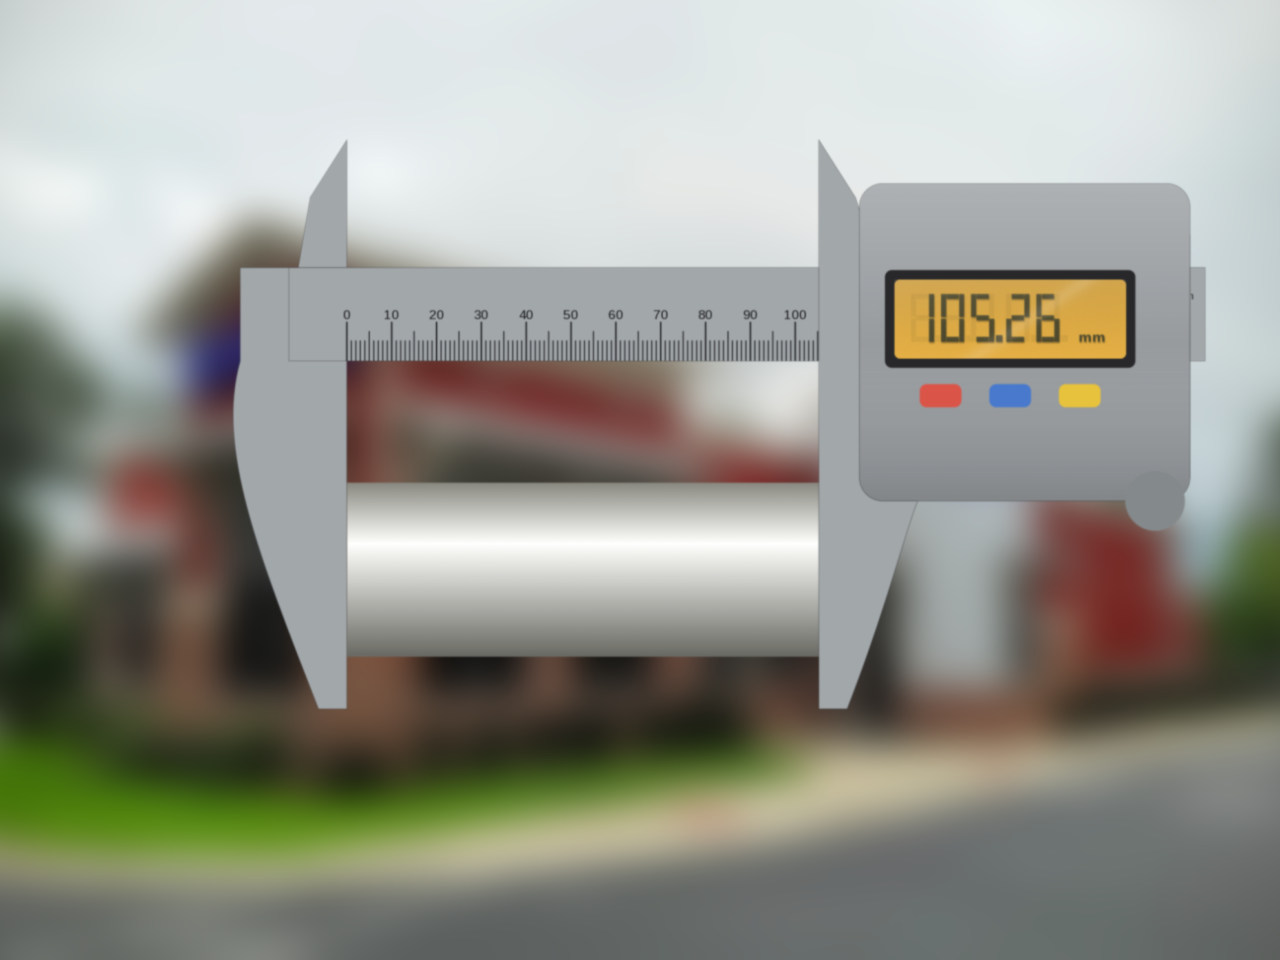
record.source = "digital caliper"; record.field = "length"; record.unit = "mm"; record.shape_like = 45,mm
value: 105.26,mm
